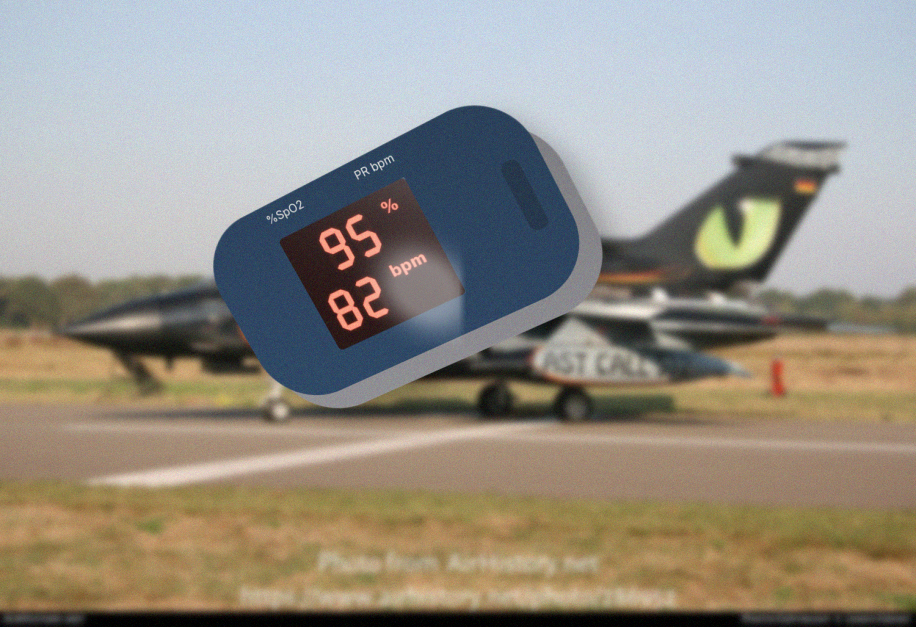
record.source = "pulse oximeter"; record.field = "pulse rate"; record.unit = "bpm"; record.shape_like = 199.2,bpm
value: 82,bpm
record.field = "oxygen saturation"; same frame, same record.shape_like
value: 95,%
